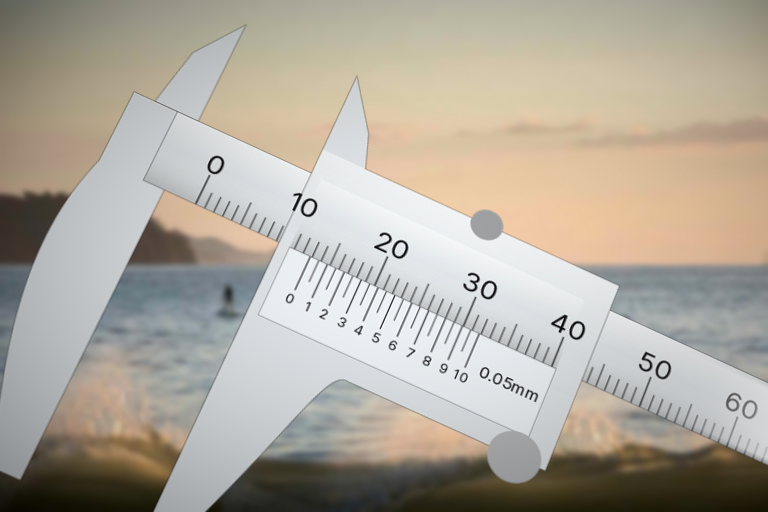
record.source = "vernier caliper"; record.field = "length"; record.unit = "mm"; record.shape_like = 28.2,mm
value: 12.8,mm
